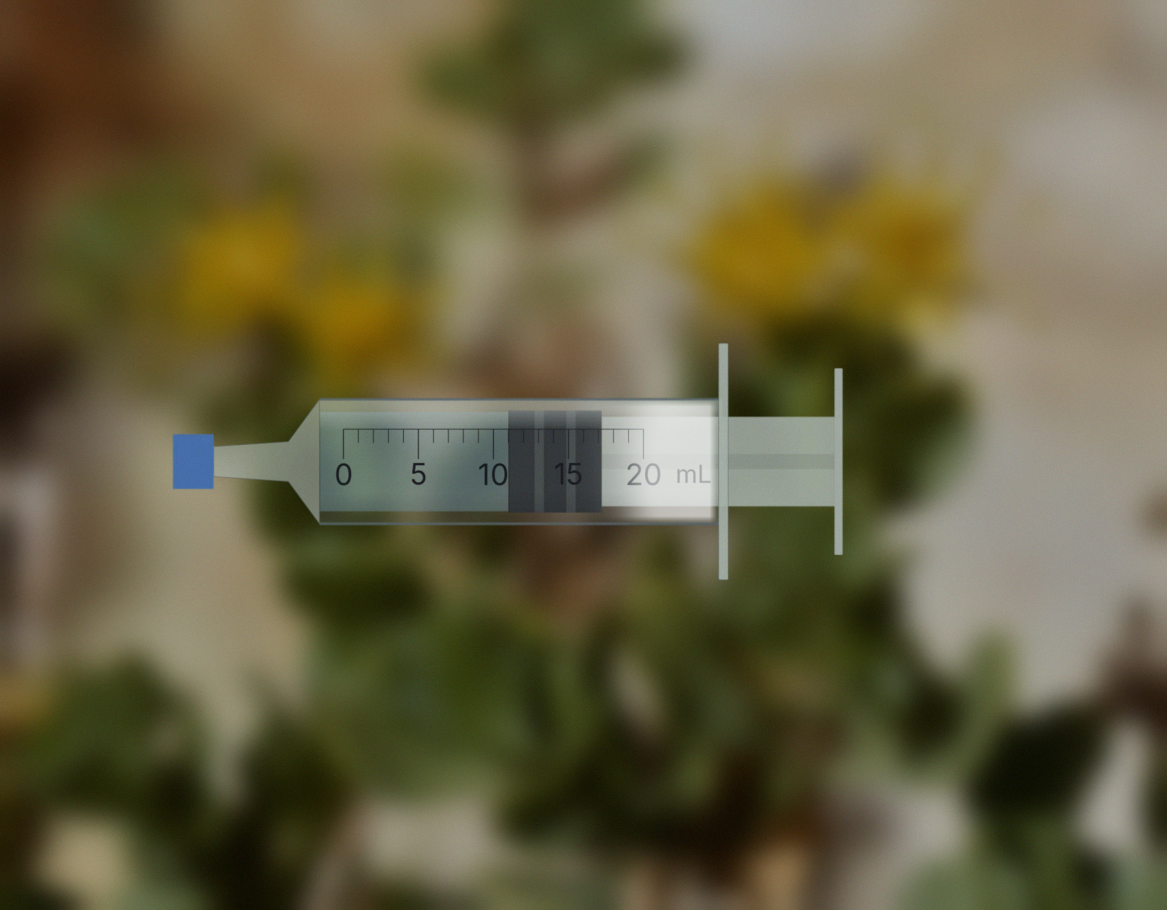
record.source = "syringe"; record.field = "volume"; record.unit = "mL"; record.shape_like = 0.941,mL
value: 11,mL
